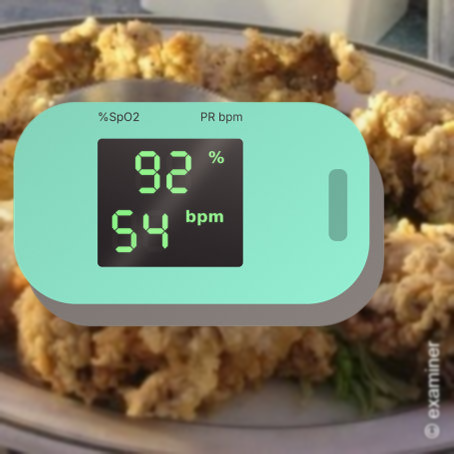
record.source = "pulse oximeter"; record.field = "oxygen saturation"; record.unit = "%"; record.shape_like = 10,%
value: 92,%
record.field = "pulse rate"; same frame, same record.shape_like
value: 54,bpm
